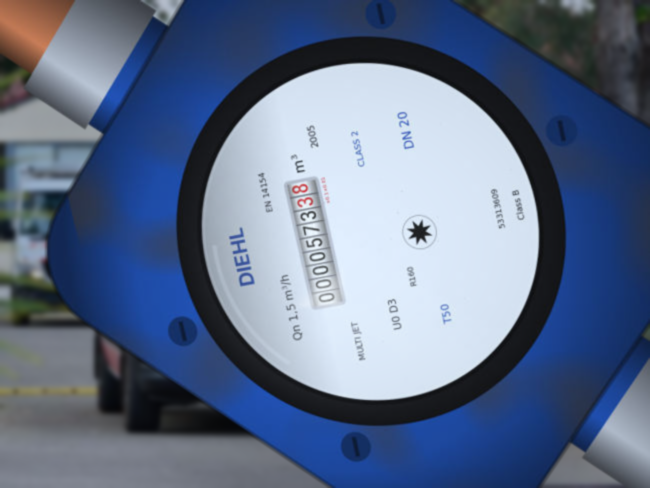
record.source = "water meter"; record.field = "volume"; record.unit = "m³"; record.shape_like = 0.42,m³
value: 573.38,m³
